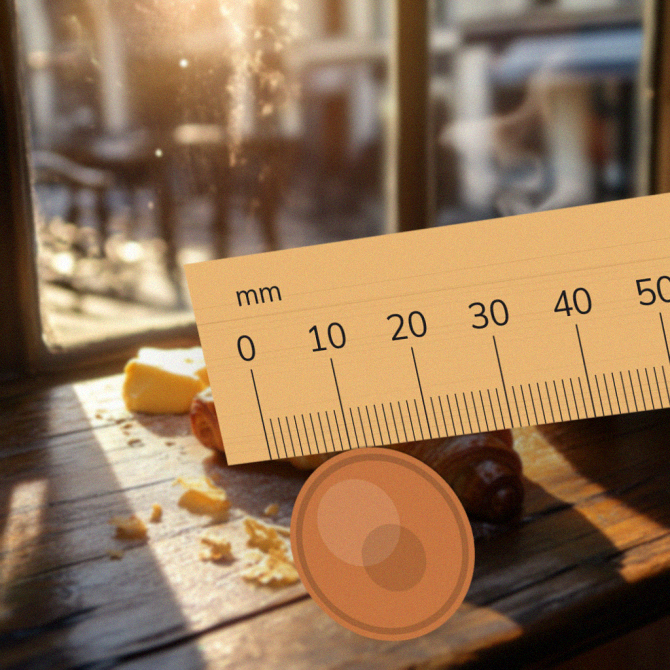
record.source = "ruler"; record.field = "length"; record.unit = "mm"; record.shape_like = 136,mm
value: 22.5,mm
